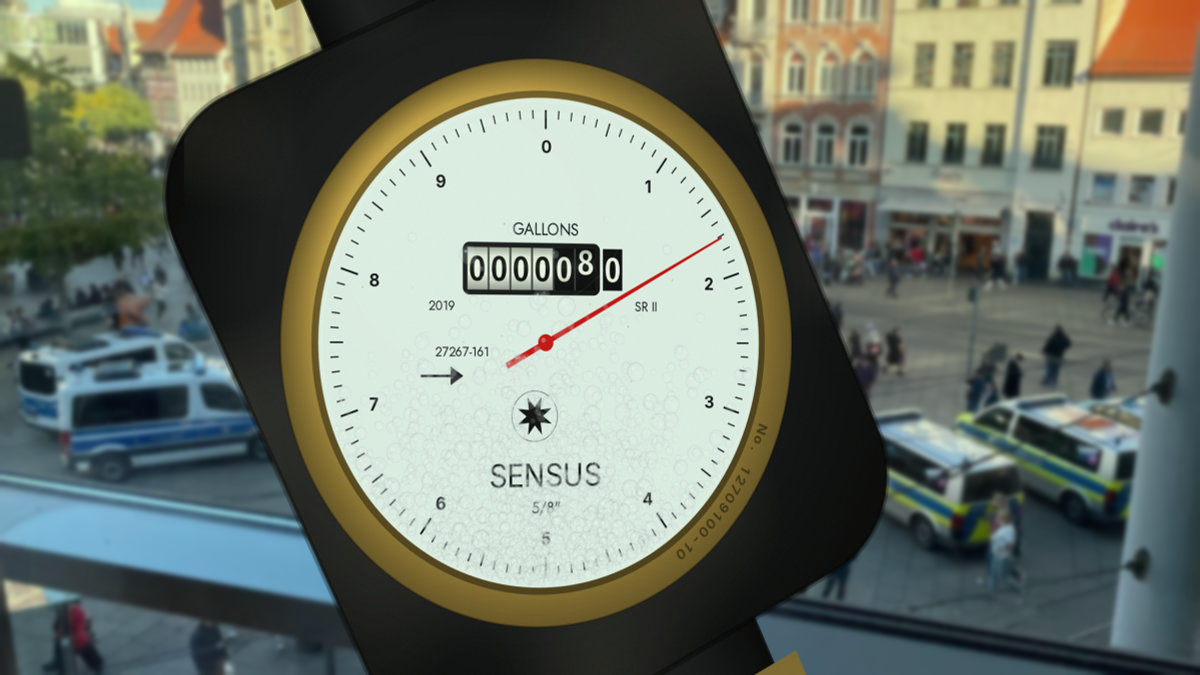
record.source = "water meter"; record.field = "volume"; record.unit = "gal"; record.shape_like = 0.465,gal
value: 81.7,gal
